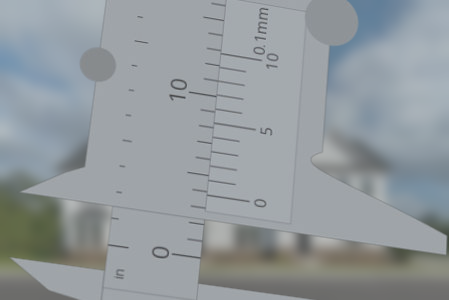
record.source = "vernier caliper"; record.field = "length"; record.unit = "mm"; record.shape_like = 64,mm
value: 3.8,mm
